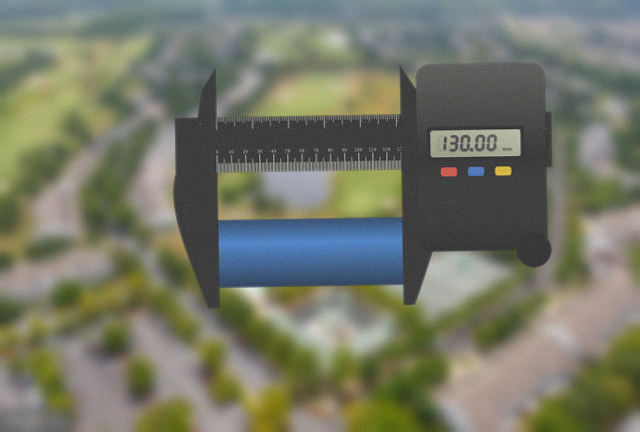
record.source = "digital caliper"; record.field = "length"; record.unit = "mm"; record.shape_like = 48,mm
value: 130.00,mm
